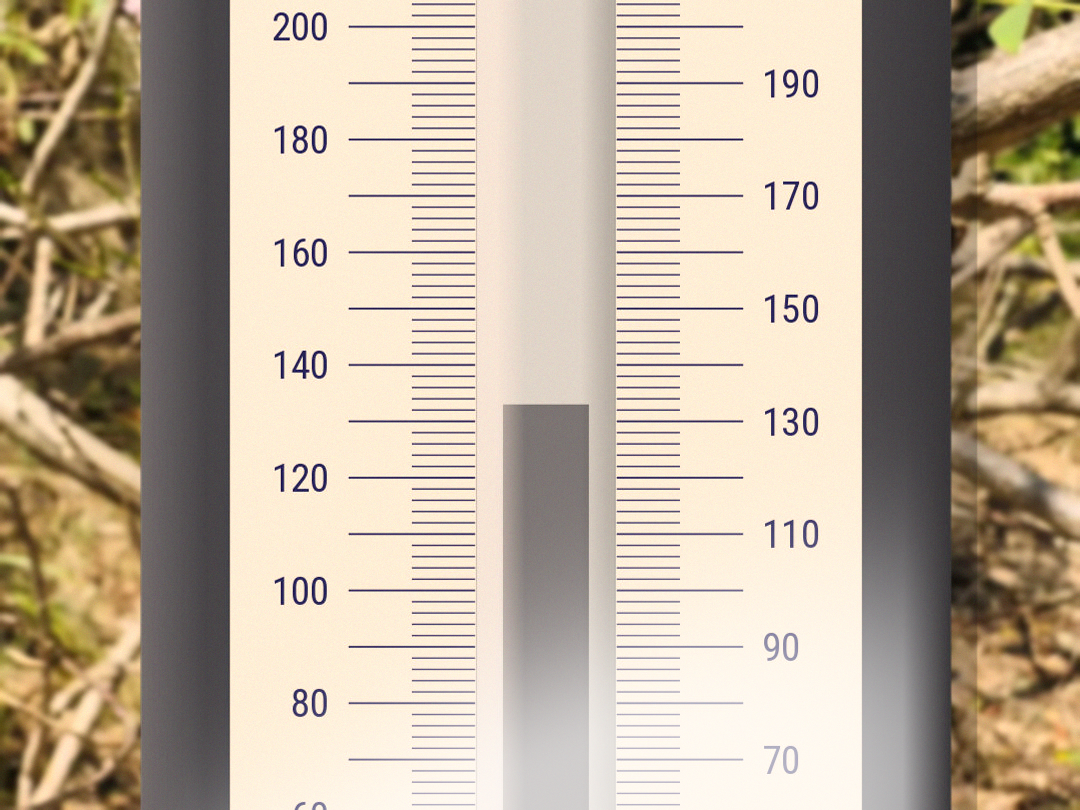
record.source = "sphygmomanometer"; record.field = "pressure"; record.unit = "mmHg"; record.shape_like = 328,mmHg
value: 133,mmHg
